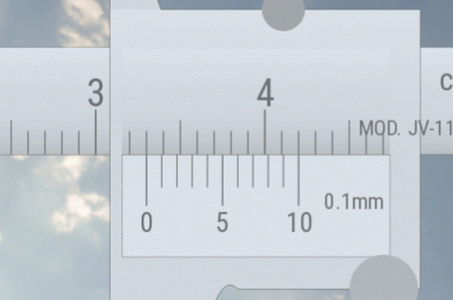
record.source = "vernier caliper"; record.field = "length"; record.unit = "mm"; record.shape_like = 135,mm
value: 33.0,mm
